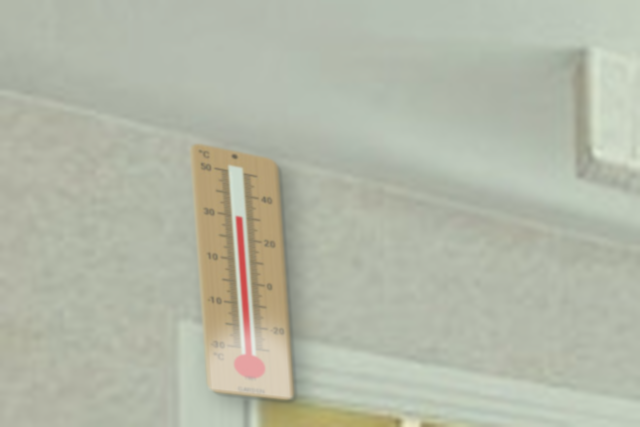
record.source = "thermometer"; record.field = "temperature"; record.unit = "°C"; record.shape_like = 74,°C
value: 30,°C
